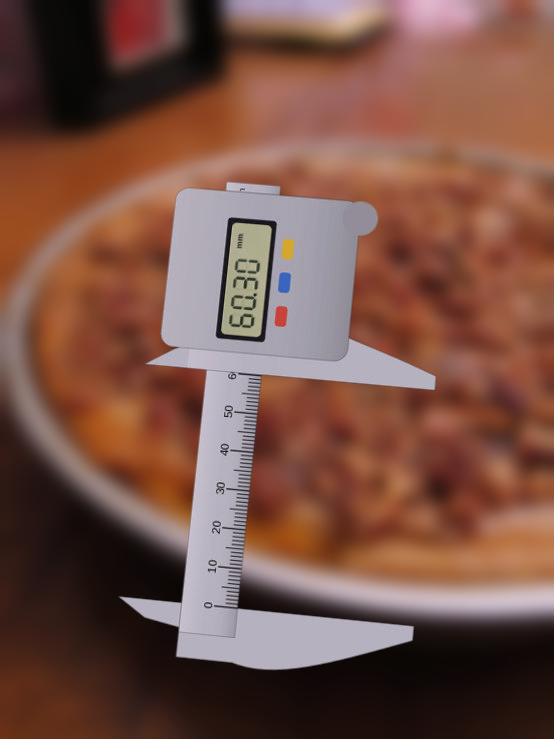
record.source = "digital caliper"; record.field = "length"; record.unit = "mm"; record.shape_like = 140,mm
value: 60.30,mm
